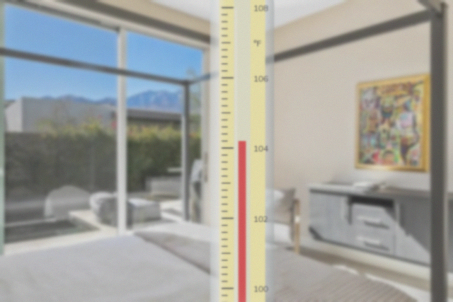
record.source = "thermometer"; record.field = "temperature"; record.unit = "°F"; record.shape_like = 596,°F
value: 104.2,°F
